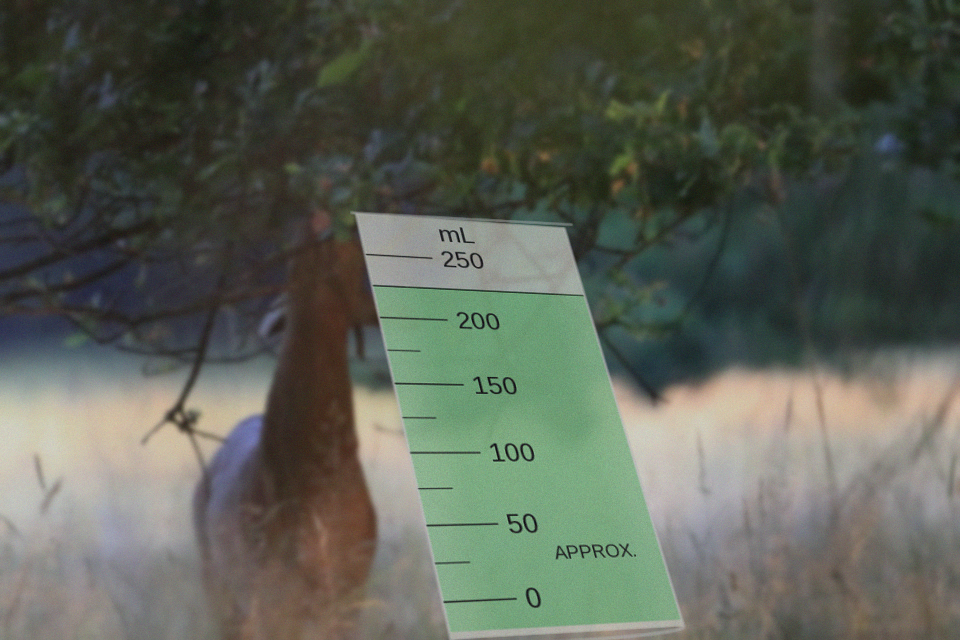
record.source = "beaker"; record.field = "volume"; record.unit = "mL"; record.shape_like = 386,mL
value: 225,mL
